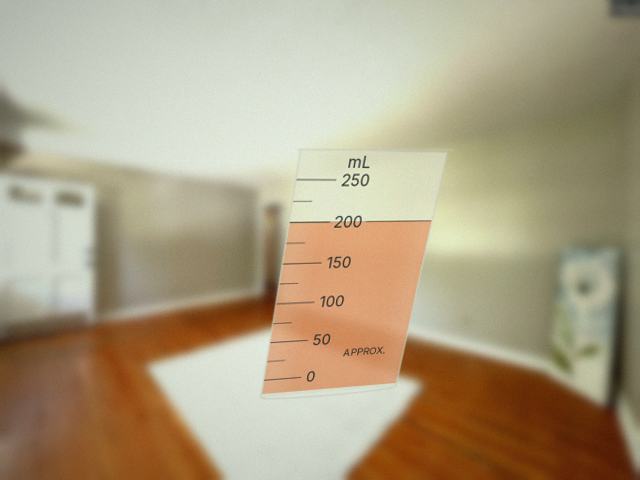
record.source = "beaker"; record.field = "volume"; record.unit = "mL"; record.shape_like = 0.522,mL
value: 200,mL
